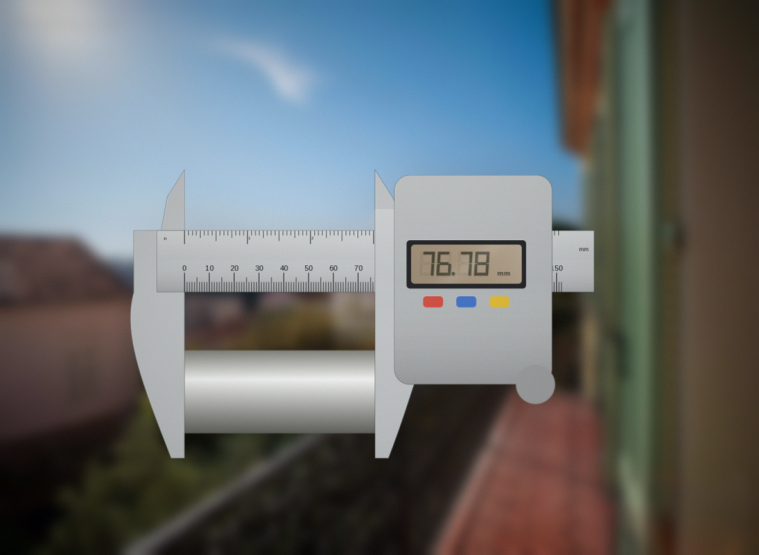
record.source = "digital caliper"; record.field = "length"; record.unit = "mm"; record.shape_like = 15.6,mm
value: 76.78,mm
